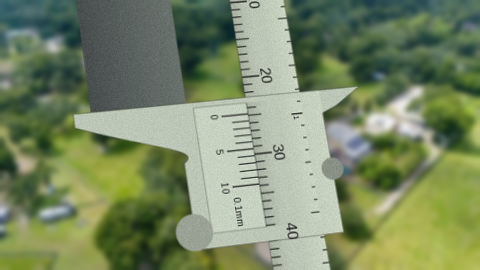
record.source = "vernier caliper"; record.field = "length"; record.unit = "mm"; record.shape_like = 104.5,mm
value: 24.8,mm
